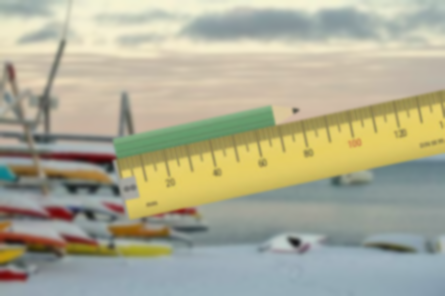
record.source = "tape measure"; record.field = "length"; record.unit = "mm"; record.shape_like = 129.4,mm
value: 80,mm
